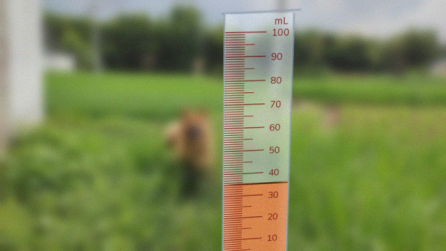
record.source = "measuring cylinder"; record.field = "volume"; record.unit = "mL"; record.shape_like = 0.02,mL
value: 35,mL
